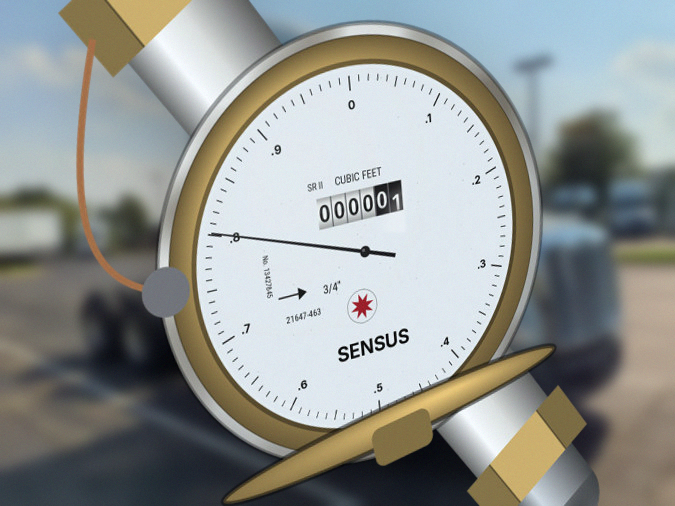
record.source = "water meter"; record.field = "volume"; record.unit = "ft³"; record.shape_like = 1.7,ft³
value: 0.80,ft³
